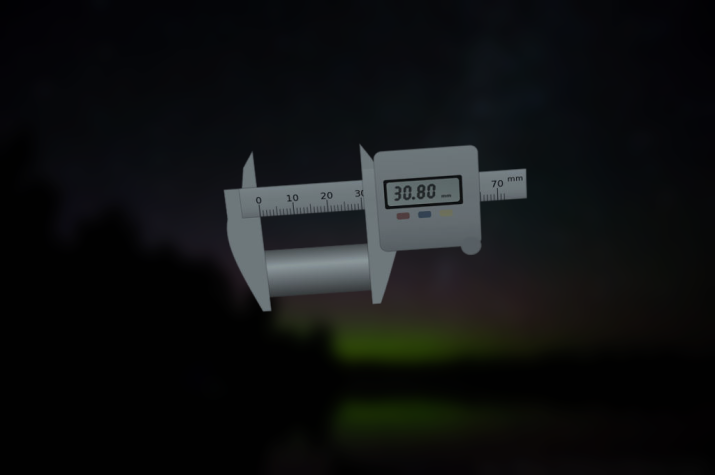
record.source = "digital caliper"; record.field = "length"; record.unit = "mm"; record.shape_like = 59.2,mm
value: 30.80,mm
